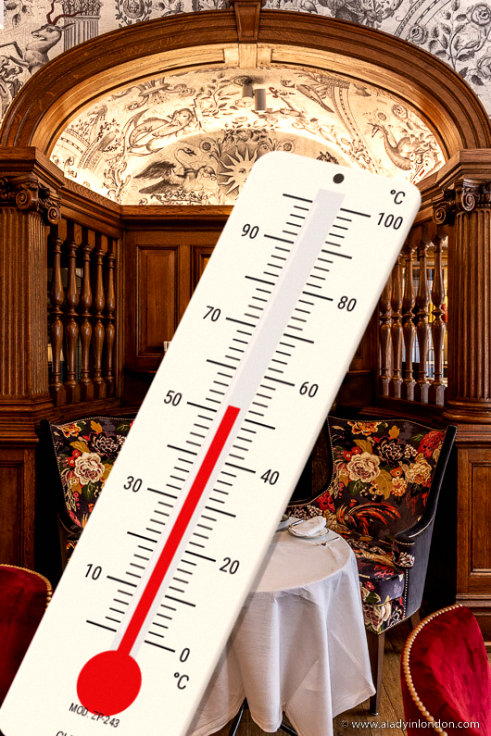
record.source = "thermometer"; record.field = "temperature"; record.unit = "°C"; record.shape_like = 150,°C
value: 52,°C
